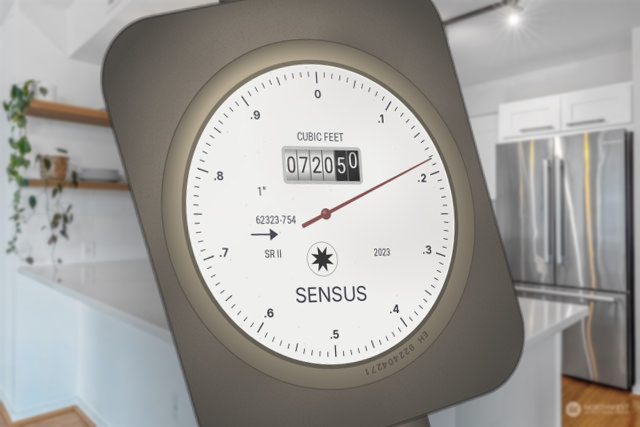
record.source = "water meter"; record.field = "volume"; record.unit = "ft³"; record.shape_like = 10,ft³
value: 72050.18,ft³
